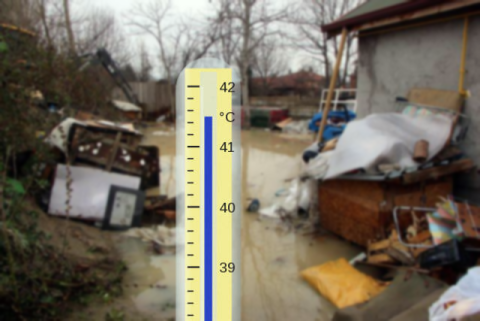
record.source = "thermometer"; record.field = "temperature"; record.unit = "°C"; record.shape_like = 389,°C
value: 41.5,°C
